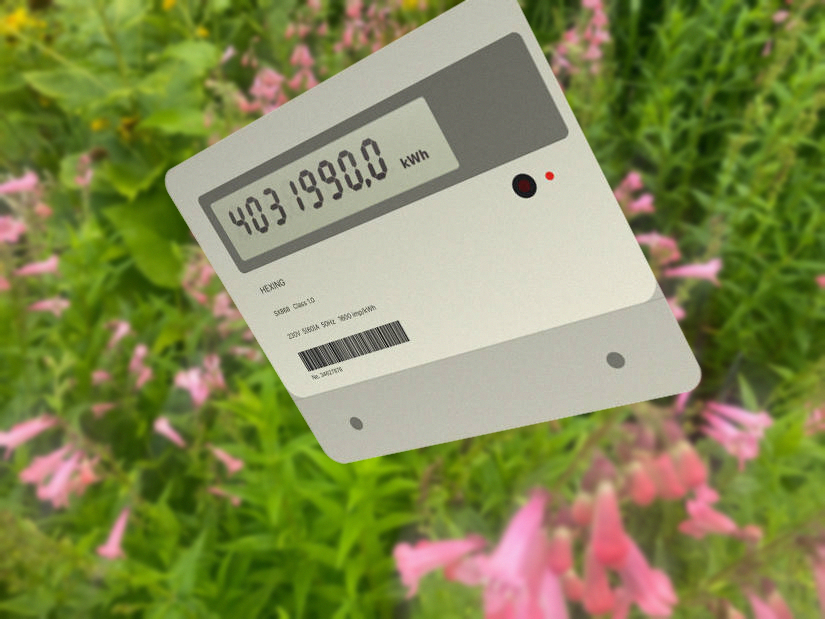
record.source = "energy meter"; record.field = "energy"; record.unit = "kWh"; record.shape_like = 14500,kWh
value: 4031990.0,kWh
